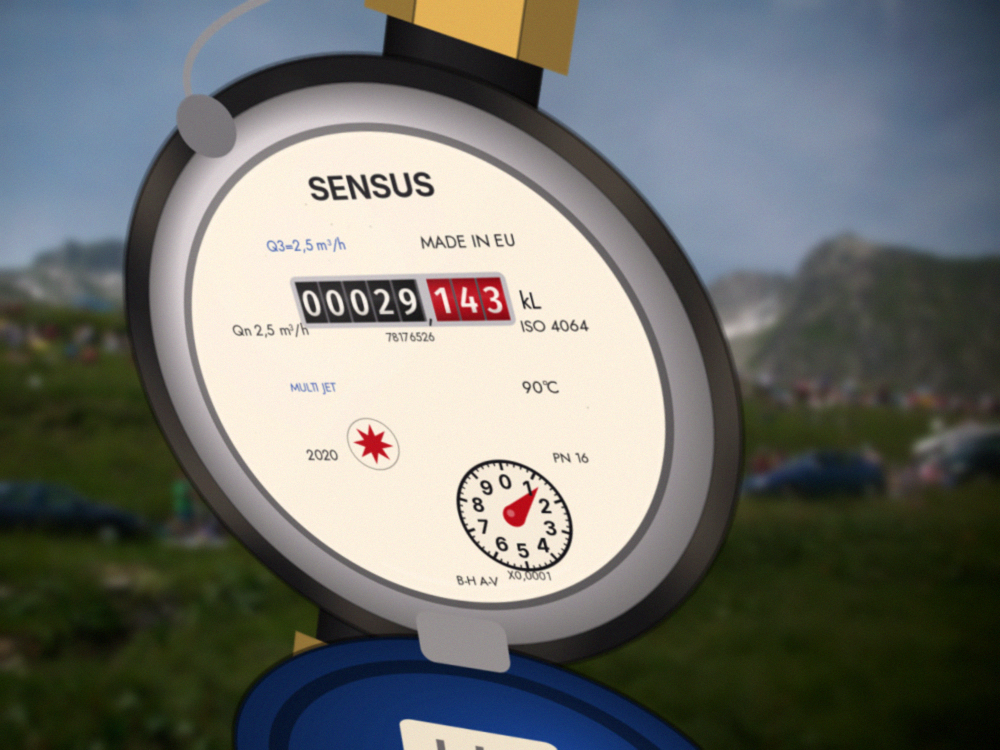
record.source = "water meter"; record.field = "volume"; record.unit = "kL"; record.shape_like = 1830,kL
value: 29.1431,kL
